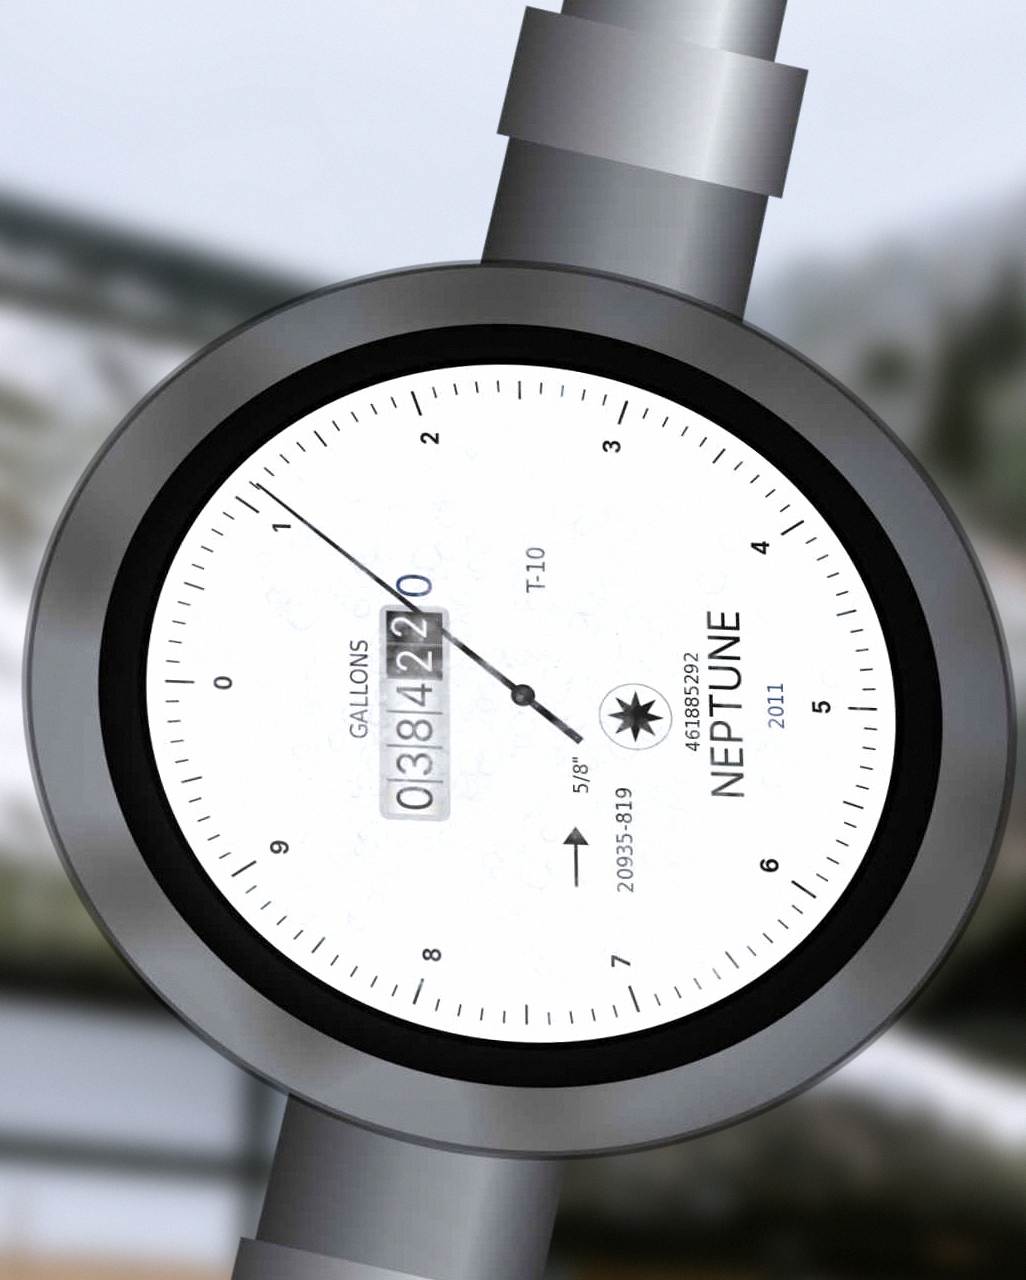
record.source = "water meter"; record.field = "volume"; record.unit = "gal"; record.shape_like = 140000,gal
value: 384221.1,gal
